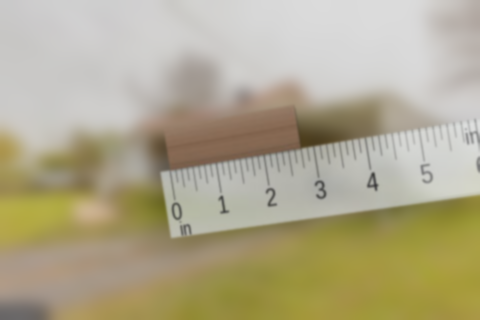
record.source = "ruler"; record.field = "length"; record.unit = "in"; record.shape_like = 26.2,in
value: 2.75,in
